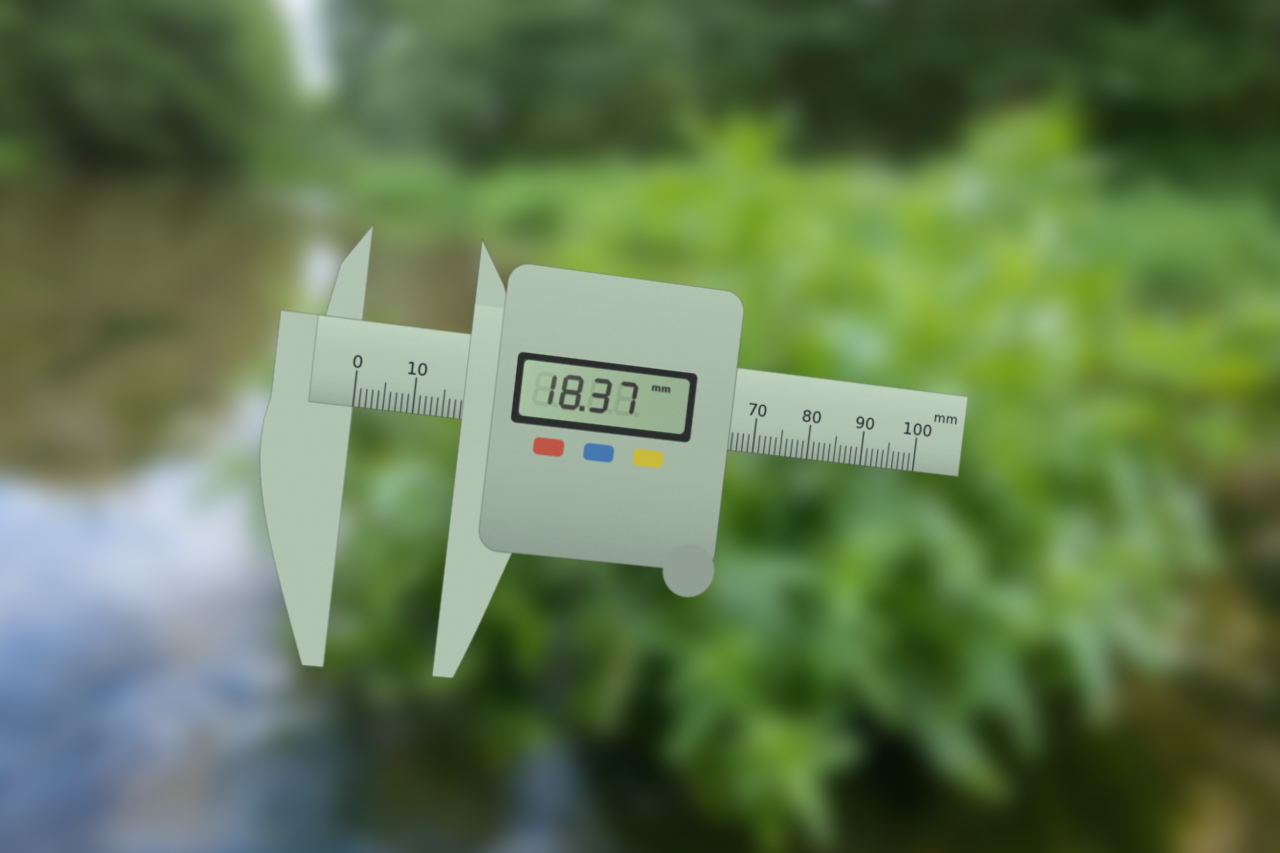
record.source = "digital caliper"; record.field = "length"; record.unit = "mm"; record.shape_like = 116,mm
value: 18.37,mm
